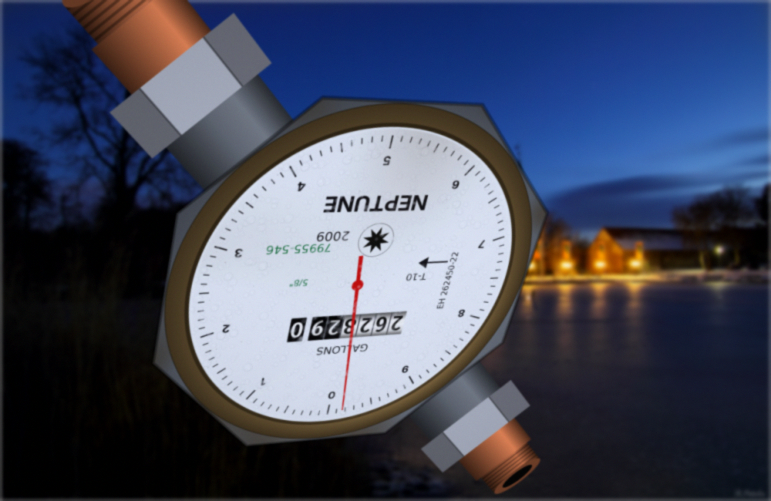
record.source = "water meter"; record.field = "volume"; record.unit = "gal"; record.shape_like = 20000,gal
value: 2628289.8,gal
